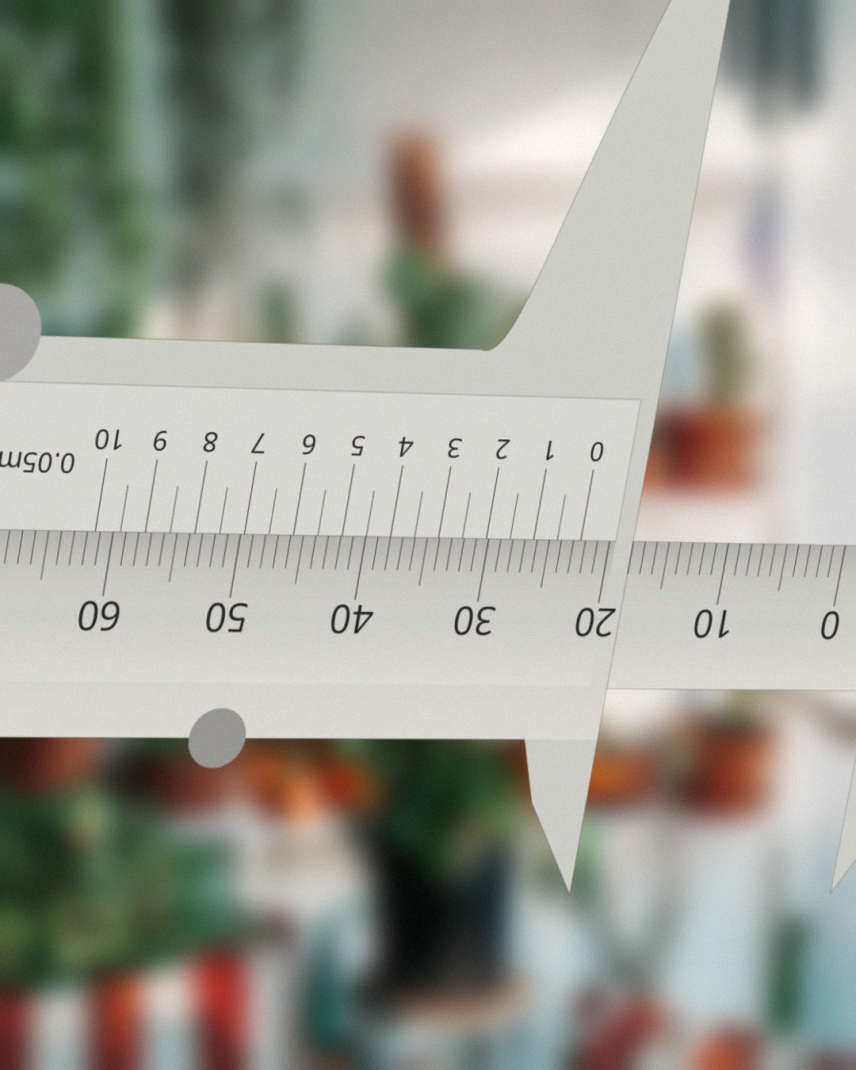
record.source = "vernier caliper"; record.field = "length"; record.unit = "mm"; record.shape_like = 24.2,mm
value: 22.4,mm
